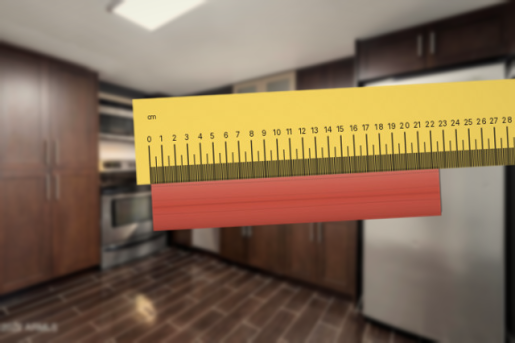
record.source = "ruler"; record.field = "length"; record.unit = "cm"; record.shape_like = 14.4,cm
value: 22.5,cm
